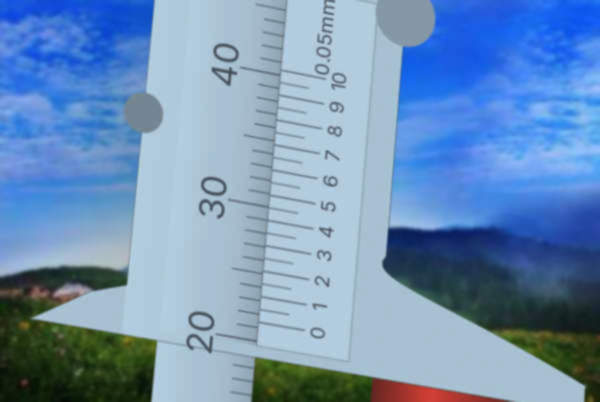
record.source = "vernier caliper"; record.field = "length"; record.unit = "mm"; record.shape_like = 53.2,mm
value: 21.4,mm
